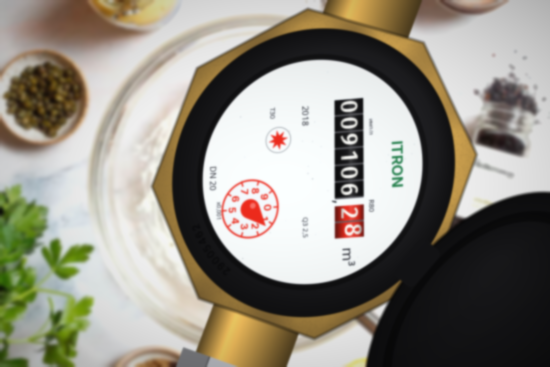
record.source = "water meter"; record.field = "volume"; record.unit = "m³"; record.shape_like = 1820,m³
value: 9106.281,m³
